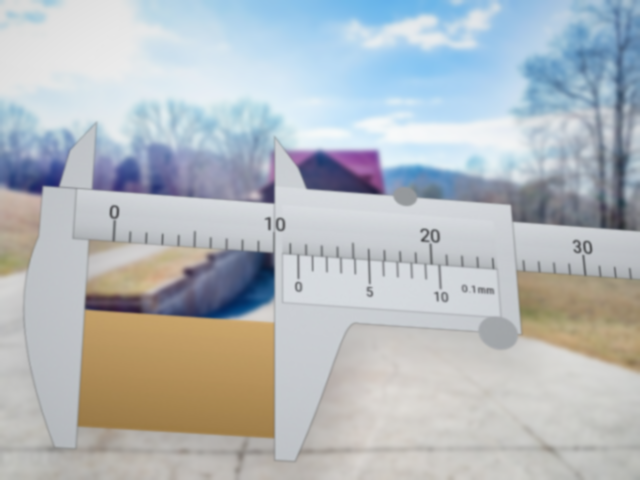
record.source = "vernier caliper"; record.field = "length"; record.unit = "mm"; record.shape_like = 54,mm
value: 11.5,mm
